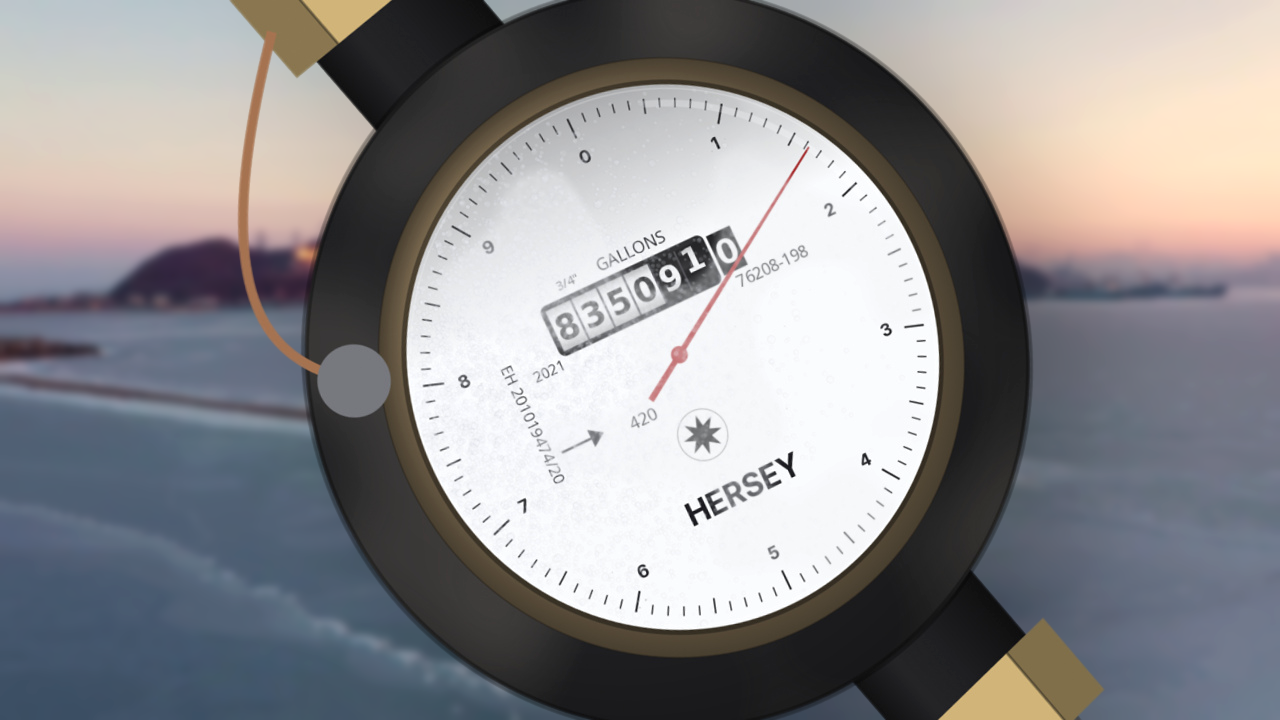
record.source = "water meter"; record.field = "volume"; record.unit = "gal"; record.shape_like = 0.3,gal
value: 8350911.6,gal
